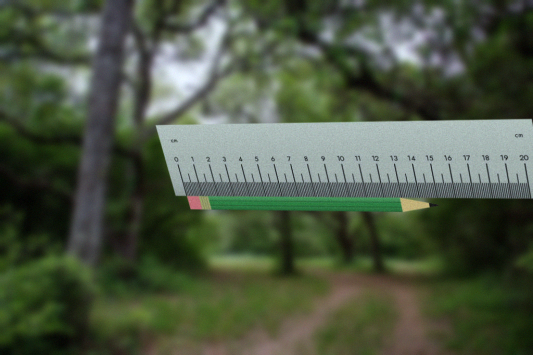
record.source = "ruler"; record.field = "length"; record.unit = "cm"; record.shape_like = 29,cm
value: 15,cm
